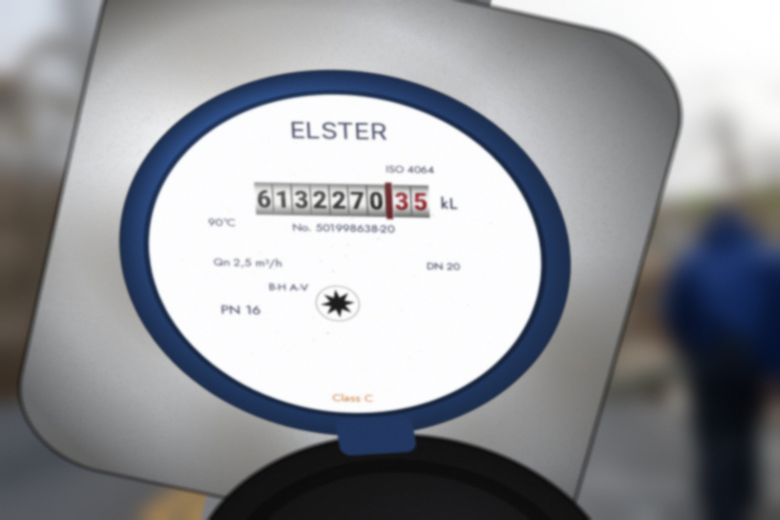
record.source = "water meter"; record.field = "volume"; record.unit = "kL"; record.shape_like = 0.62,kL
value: 6132270.35,kL
